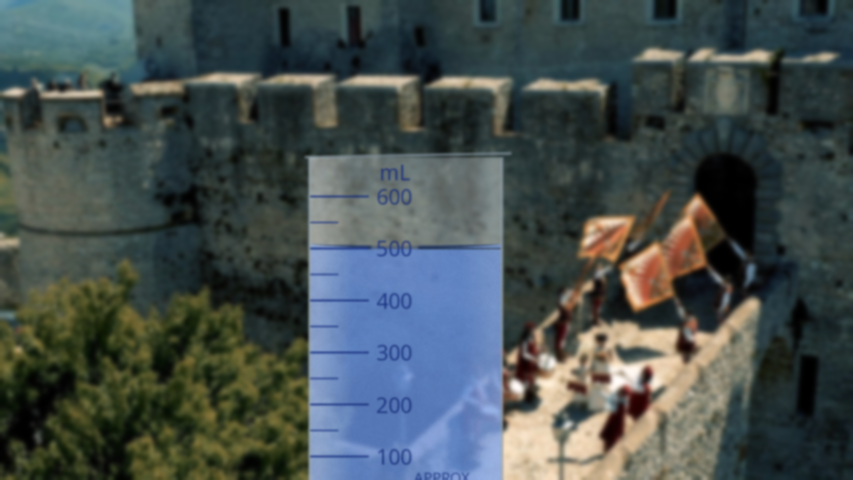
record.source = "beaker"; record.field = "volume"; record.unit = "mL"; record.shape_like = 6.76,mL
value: 500,mL
